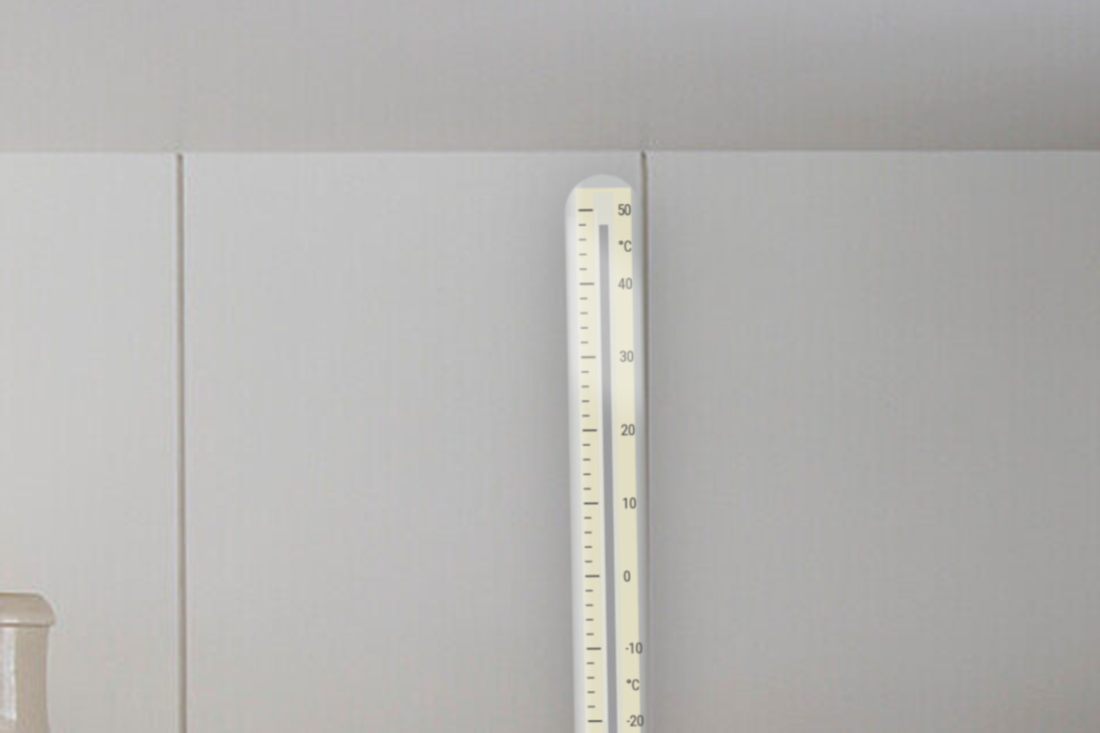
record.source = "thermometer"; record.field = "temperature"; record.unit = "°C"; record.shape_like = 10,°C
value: 48,°C
